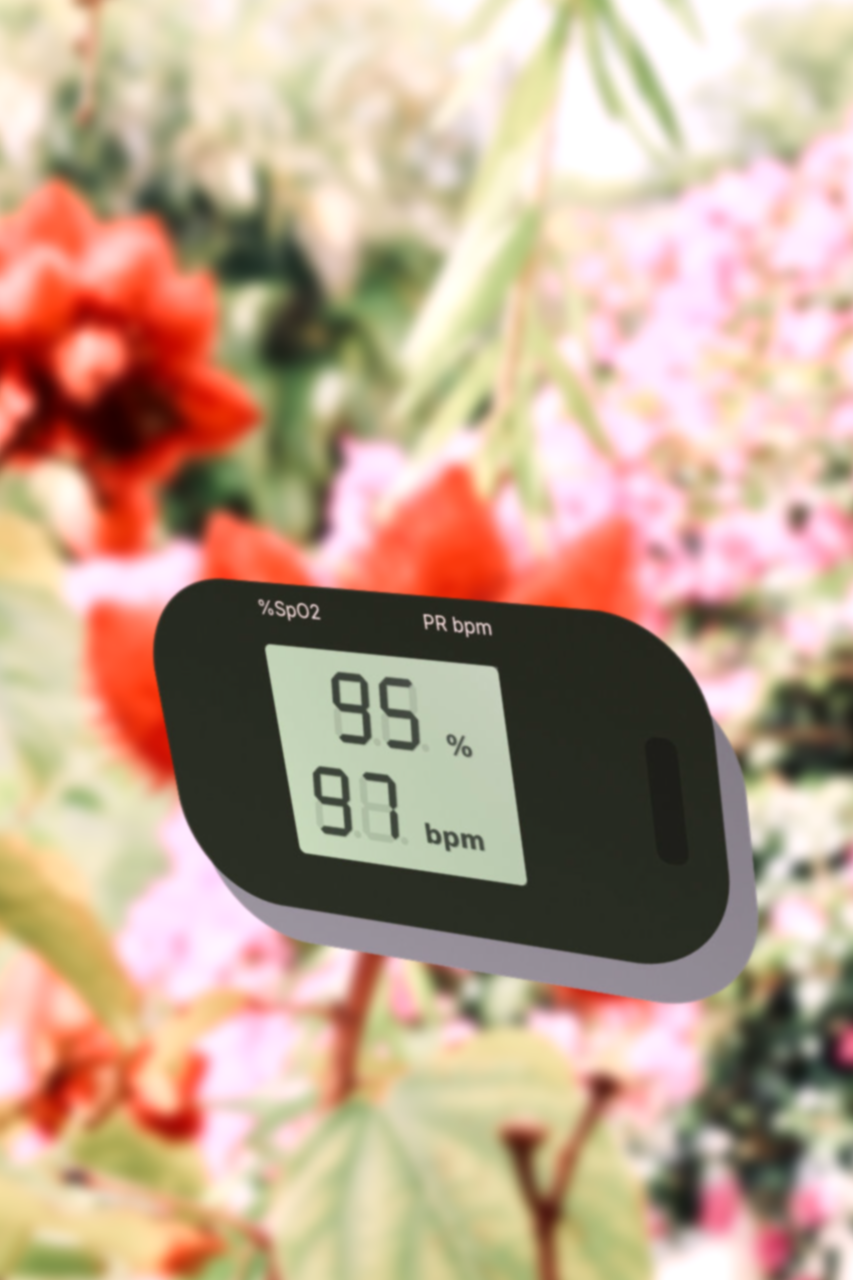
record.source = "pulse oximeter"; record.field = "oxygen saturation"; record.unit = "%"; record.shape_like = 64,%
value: 95,%
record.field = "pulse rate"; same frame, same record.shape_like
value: 97,bpm
